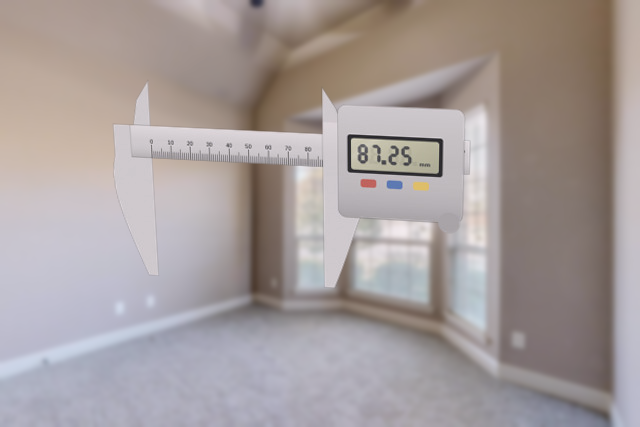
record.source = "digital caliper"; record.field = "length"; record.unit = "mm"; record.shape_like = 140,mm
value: 87.25,mm
